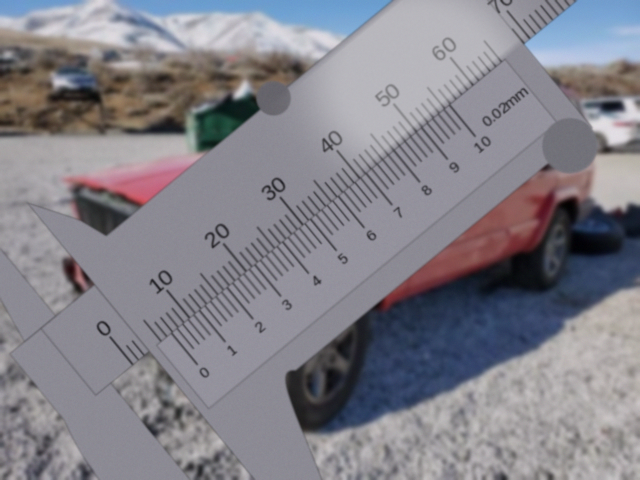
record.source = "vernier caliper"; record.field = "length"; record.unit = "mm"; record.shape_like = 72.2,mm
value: 6.8,mm
